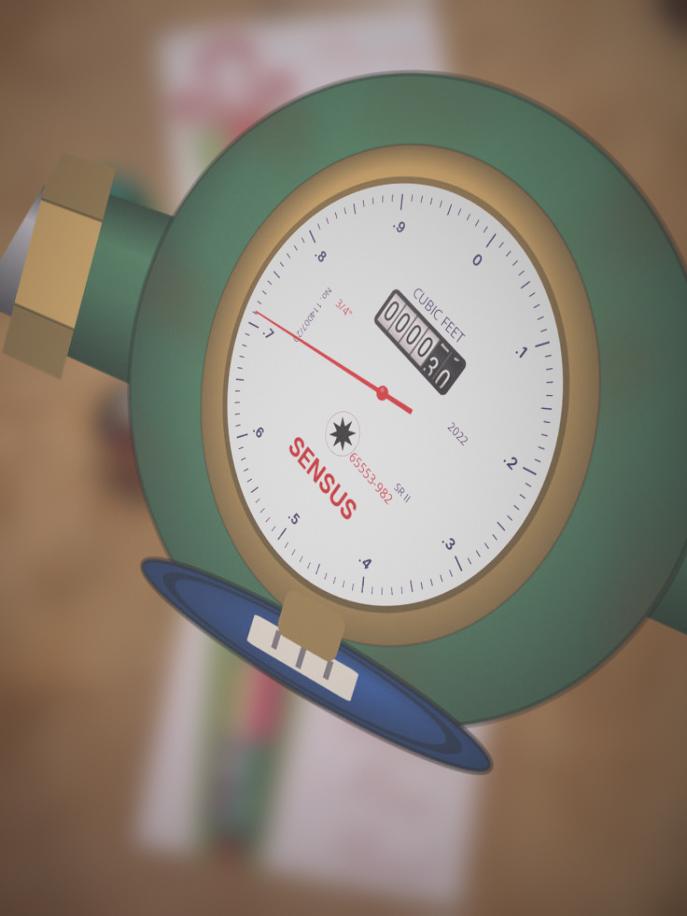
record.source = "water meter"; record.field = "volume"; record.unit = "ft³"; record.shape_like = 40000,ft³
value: 29.71,ft³
